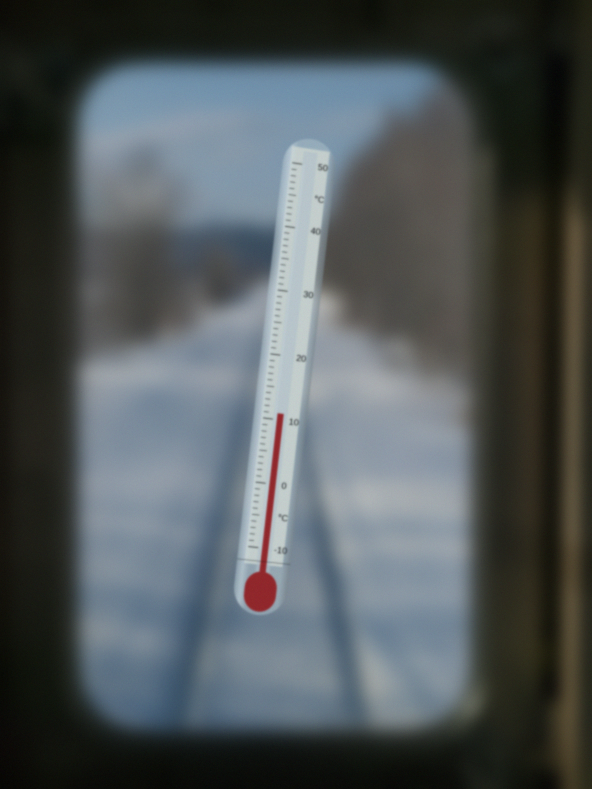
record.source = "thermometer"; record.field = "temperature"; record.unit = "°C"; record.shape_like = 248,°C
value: 11,°C
